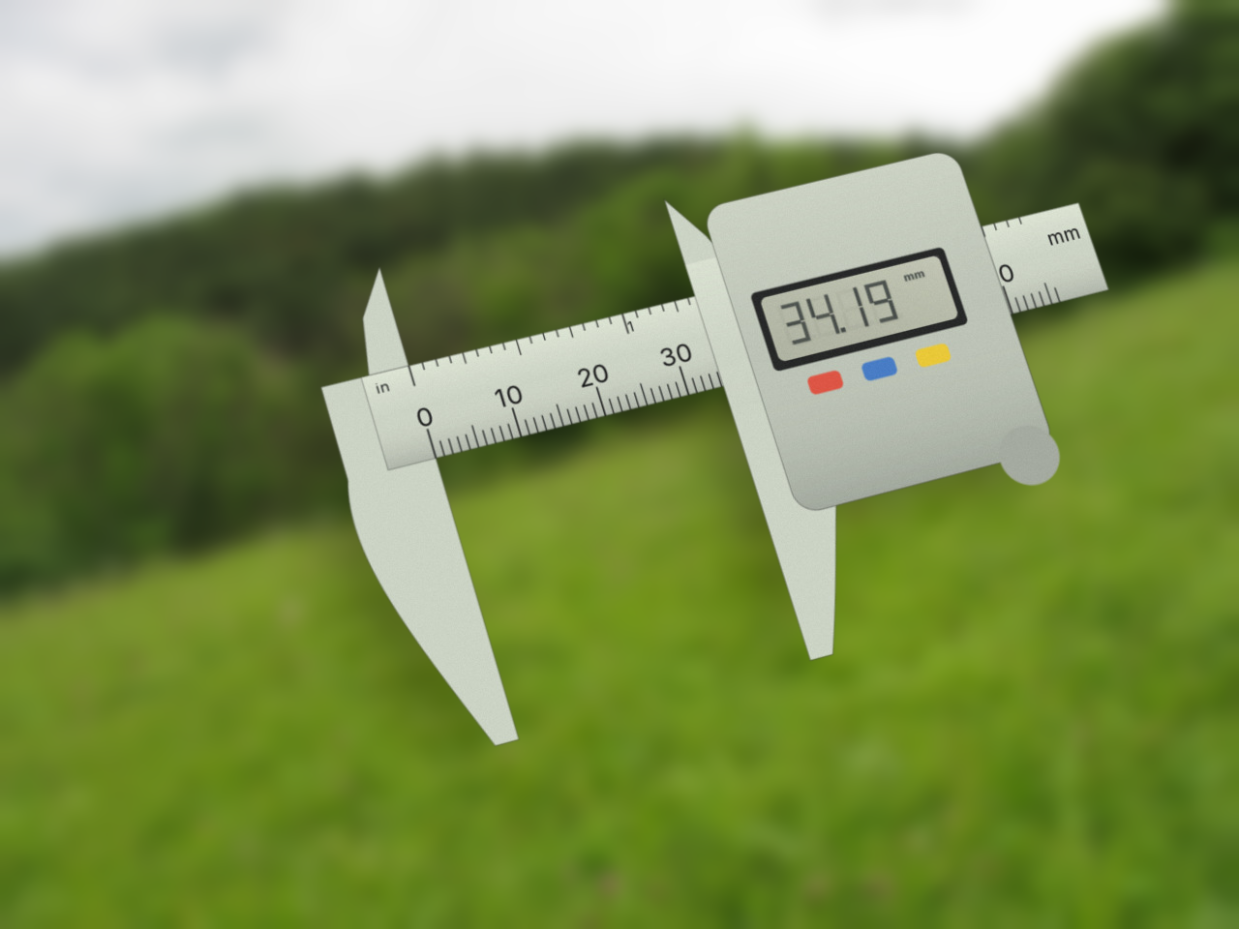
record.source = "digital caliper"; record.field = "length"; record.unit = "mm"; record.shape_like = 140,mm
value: 34.19,mm
